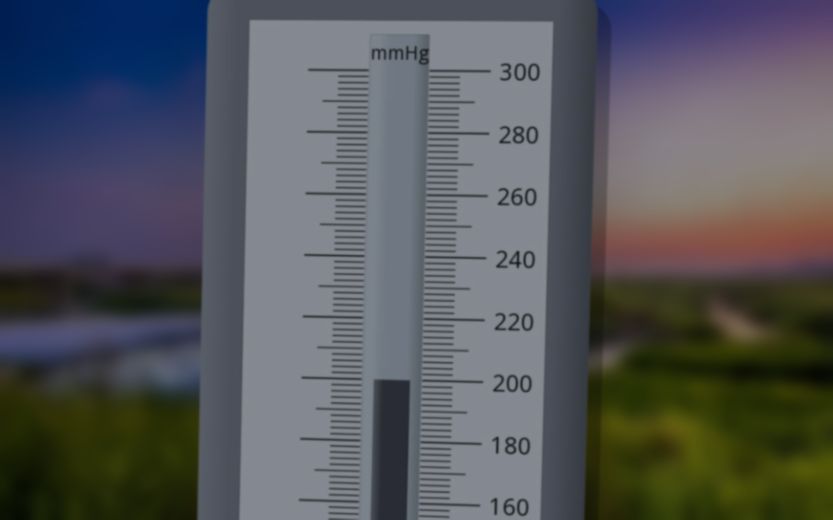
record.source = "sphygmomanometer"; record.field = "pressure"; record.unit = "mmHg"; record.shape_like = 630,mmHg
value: 200,mmHg
